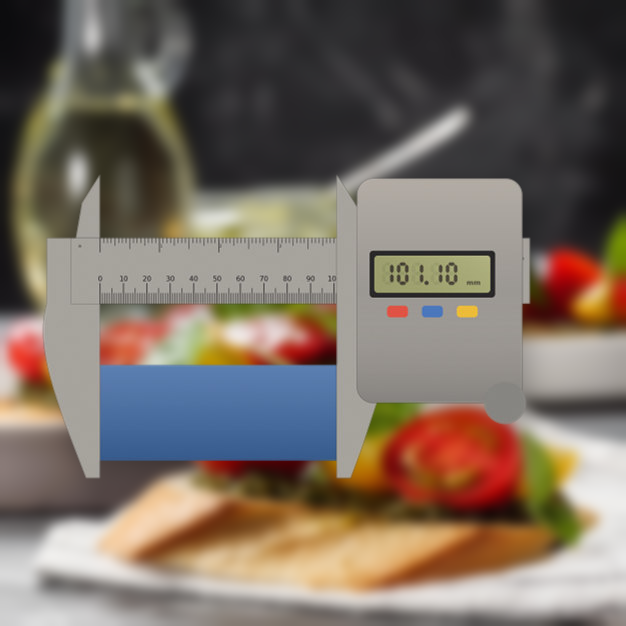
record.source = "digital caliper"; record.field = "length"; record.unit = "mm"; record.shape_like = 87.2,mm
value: 101.10,mm
